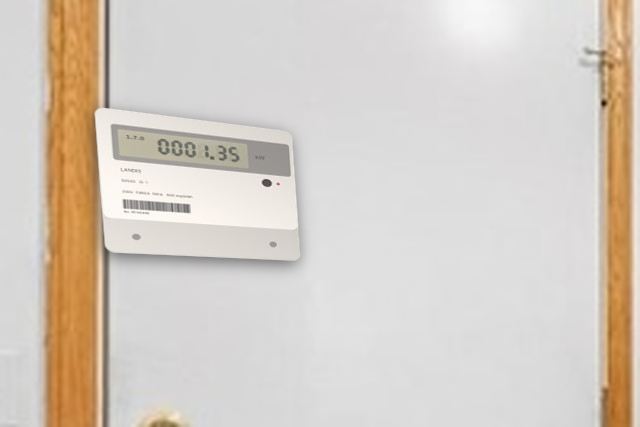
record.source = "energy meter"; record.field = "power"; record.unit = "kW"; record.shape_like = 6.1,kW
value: 1.35,kW
